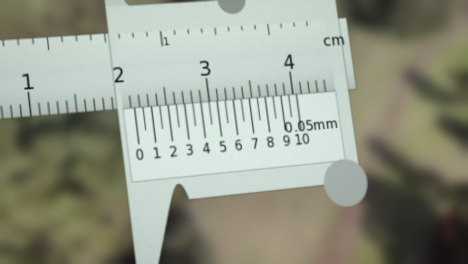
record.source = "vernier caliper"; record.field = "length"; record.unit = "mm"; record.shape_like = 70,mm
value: 21.4,mm
